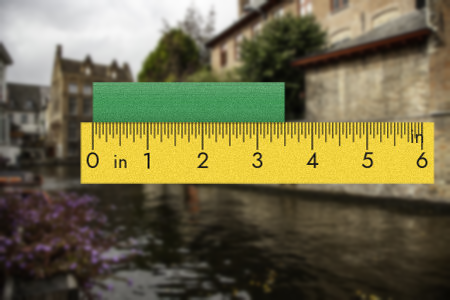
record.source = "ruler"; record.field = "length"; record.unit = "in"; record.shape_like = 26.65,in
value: 3.5,in
